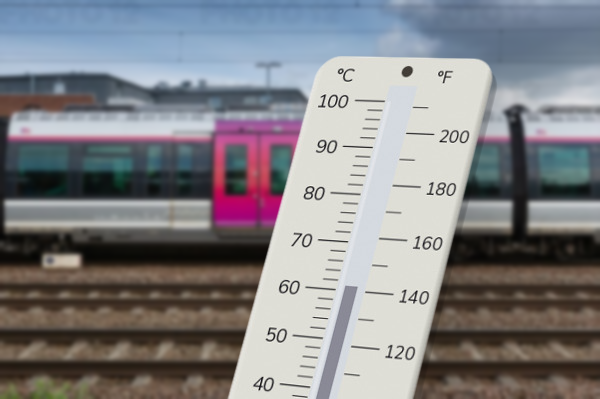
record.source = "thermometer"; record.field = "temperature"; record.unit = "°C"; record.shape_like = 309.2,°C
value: 61,°C
